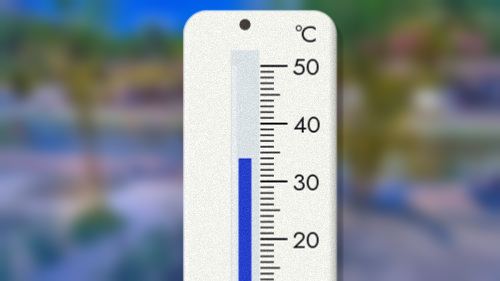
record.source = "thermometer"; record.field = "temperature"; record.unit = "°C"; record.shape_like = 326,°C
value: 34,°C
